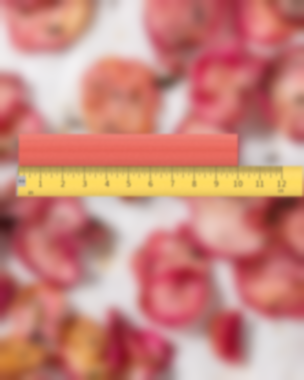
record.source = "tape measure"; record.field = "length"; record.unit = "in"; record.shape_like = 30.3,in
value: 10,in
